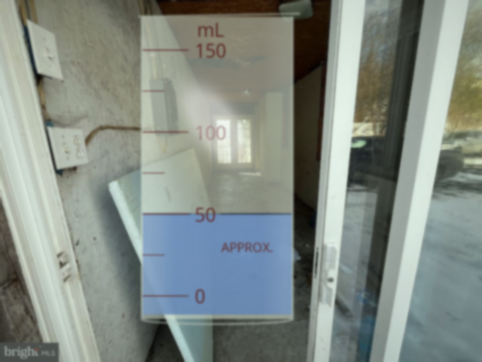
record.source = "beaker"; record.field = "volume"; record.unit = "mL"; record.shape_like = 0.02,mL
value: 50,mL
